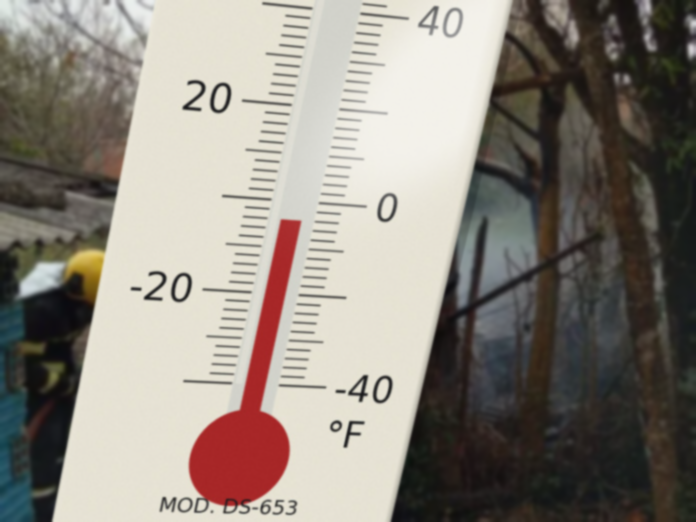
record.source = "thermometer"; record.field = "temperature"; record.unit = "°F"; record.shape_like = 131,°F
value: -4,°F
